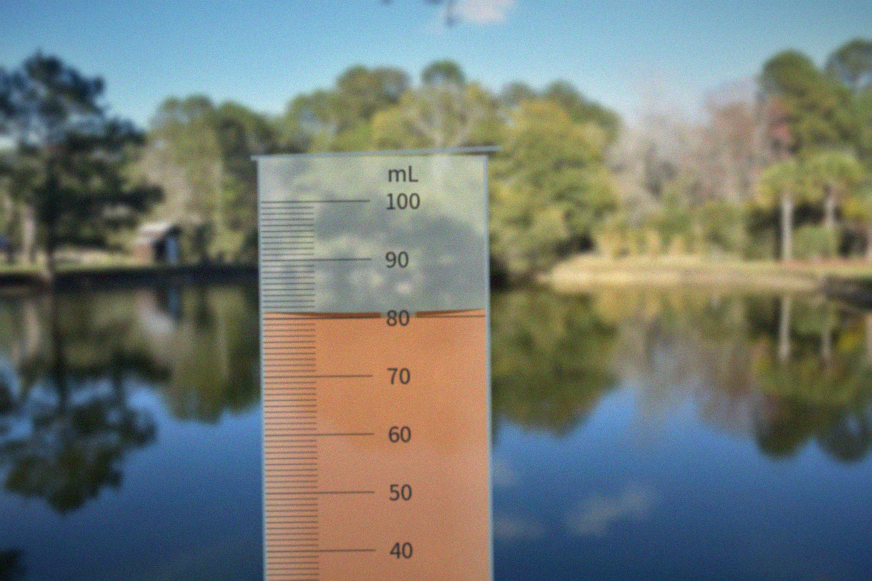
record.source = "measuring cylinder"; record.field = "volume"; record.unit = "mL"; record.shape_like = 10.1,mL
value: 80,mL
